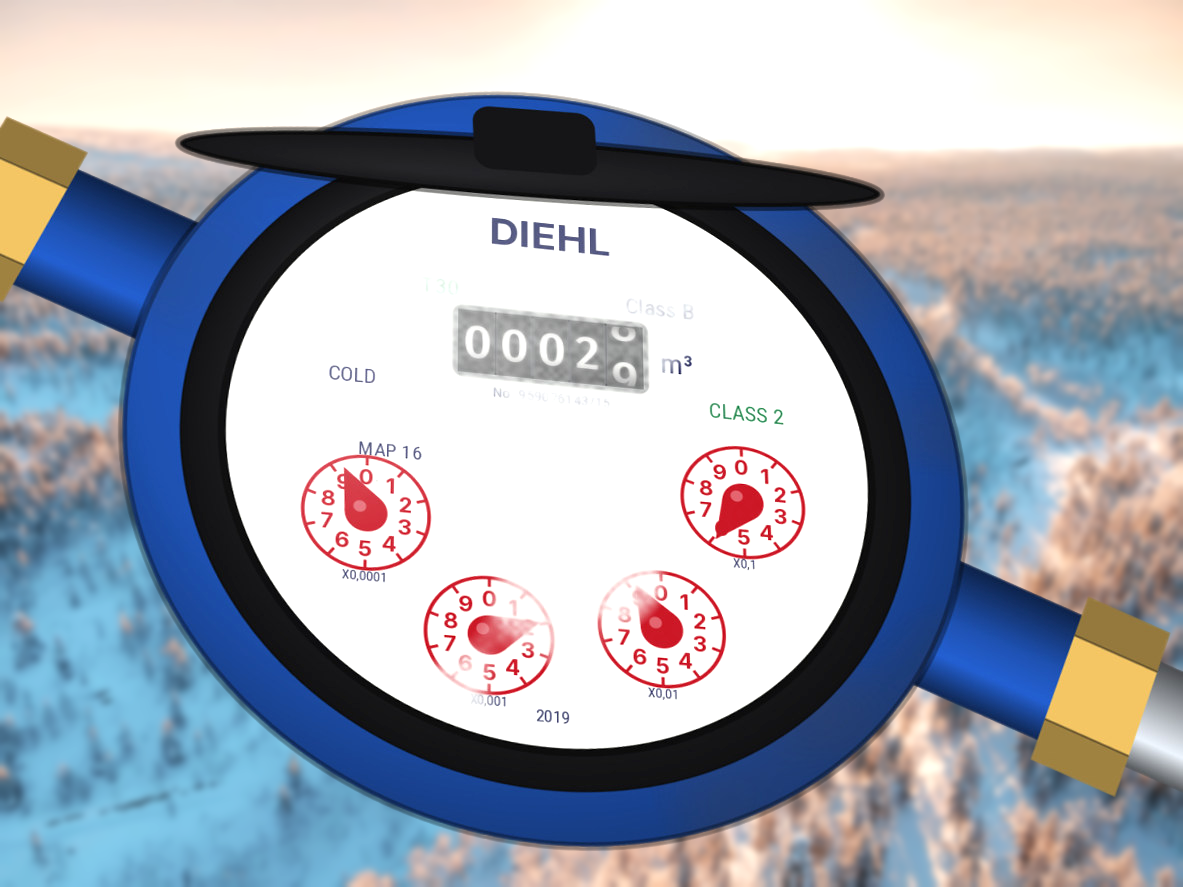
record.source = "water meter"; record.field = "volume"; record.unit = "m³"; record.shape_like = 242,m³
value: 28.5919,m³
